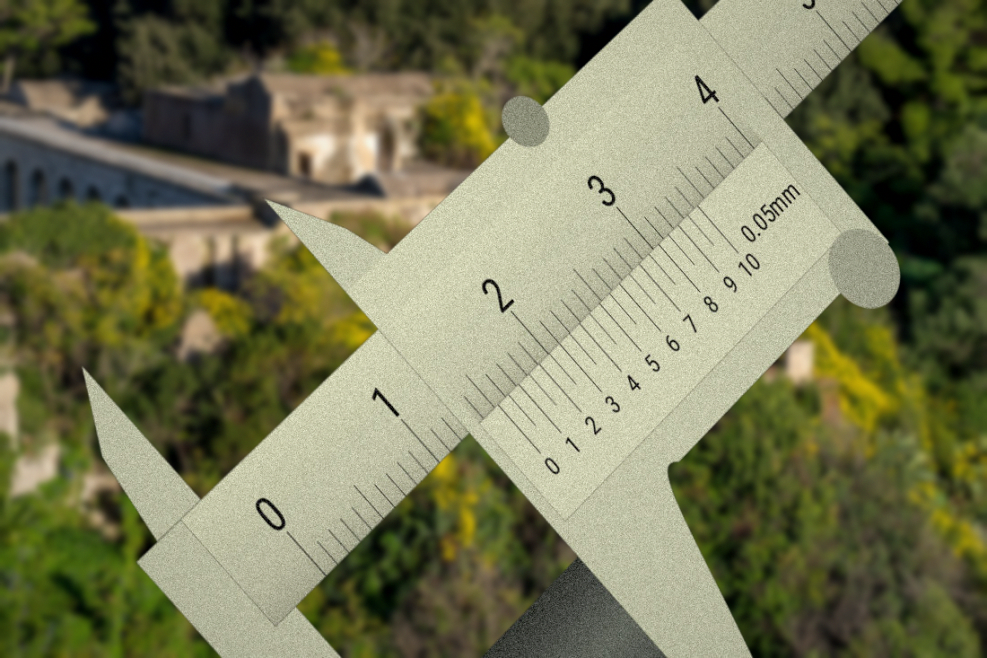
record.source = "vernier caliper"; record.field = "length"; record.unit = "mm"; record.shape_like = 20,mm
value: 15.3,mm
